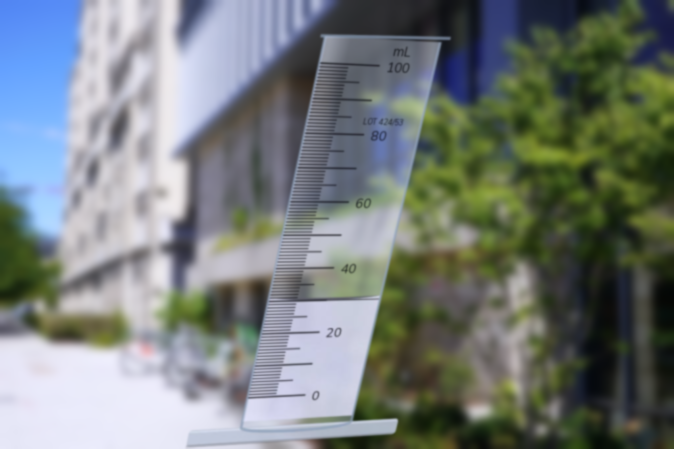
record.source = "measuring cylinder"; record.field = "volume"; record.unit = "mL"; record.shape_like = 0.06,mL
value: 30,mL
